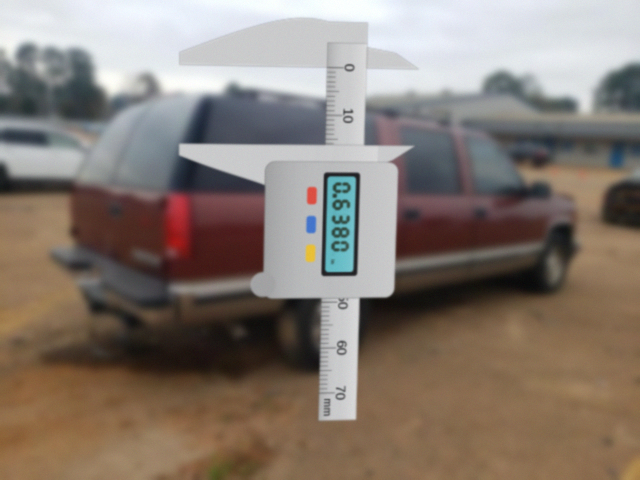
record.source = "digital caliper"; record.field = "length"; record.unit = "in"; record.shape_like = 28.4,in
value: 0.6380,in
